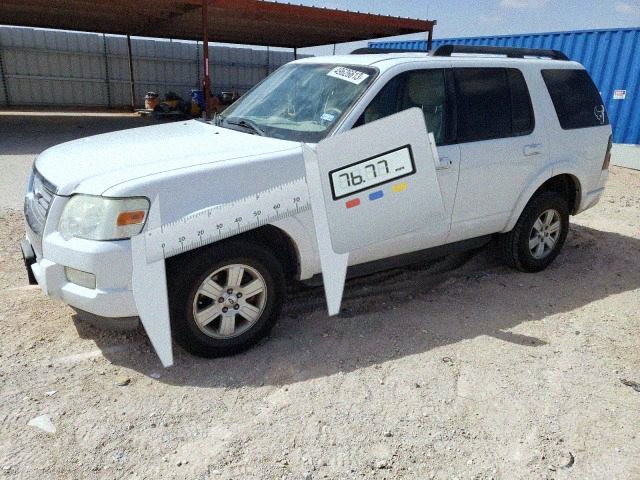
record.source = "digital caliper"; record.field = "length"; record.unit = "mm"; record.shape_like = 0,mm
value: 76.77,mm
